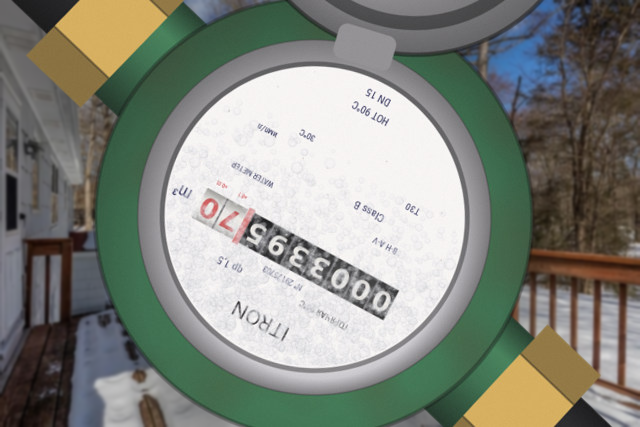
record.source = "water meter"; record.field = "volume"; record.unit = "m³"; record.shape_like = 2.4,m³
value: 3395.70,m³
